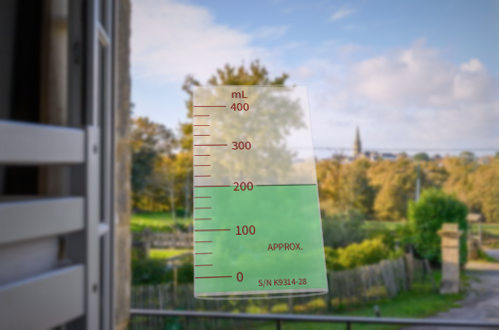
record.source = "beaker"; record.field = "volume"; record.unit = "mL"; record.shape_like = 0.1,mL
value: 200,mL
